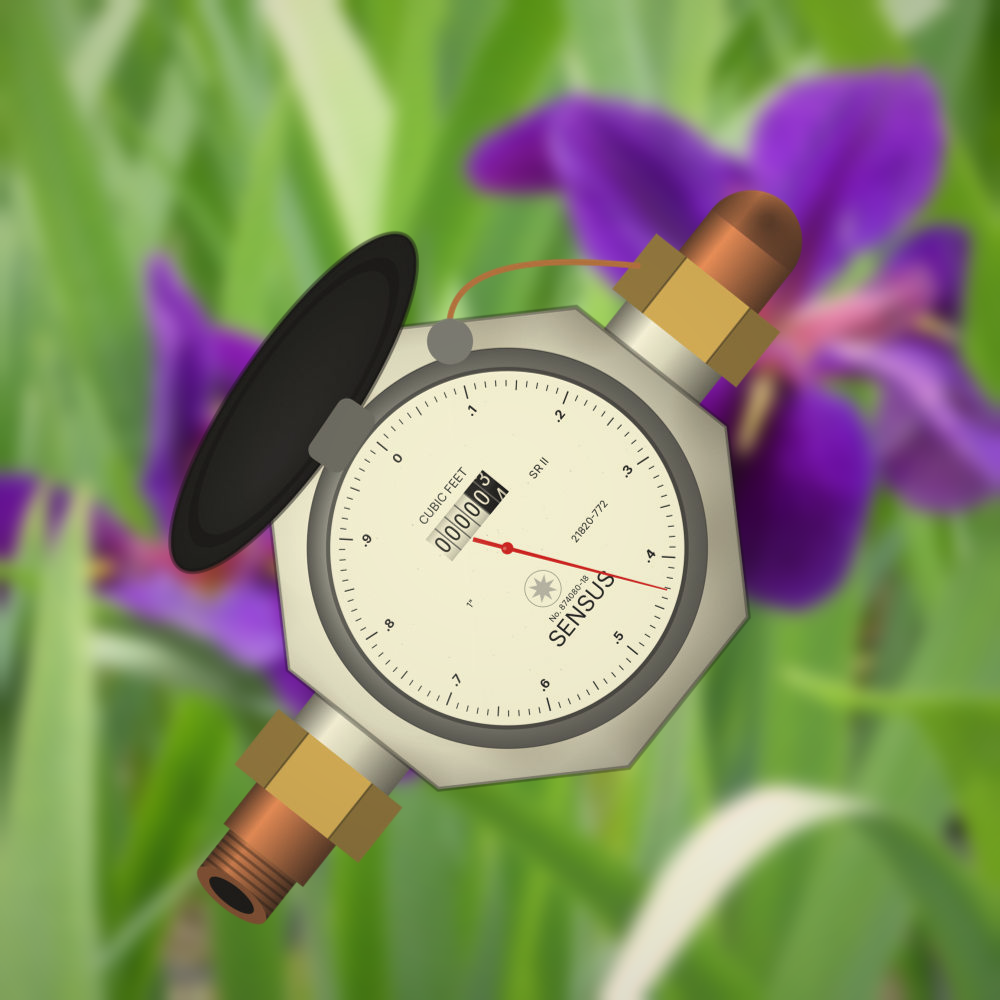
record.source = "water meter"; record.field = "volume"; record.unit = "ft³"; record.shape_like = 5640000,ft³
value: 3.43,ft³
